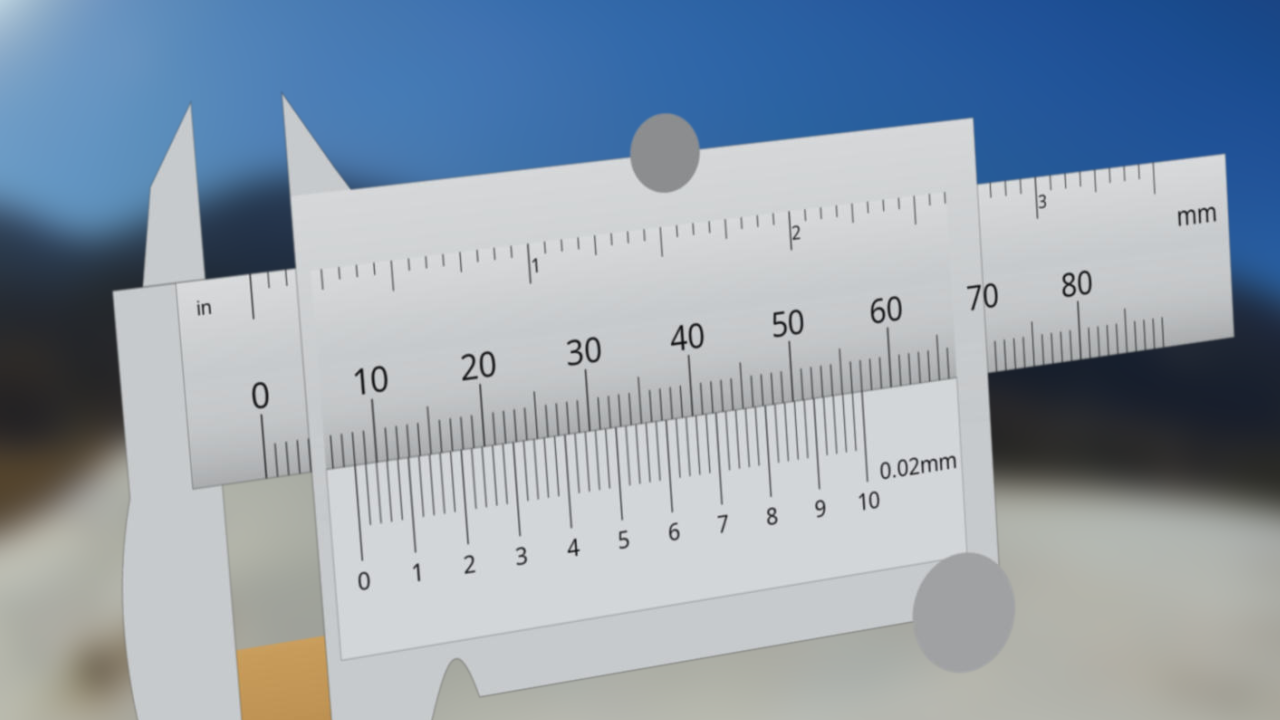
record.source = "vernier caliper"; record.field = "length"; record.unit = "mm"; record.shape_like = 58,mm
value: 8.0,mm
